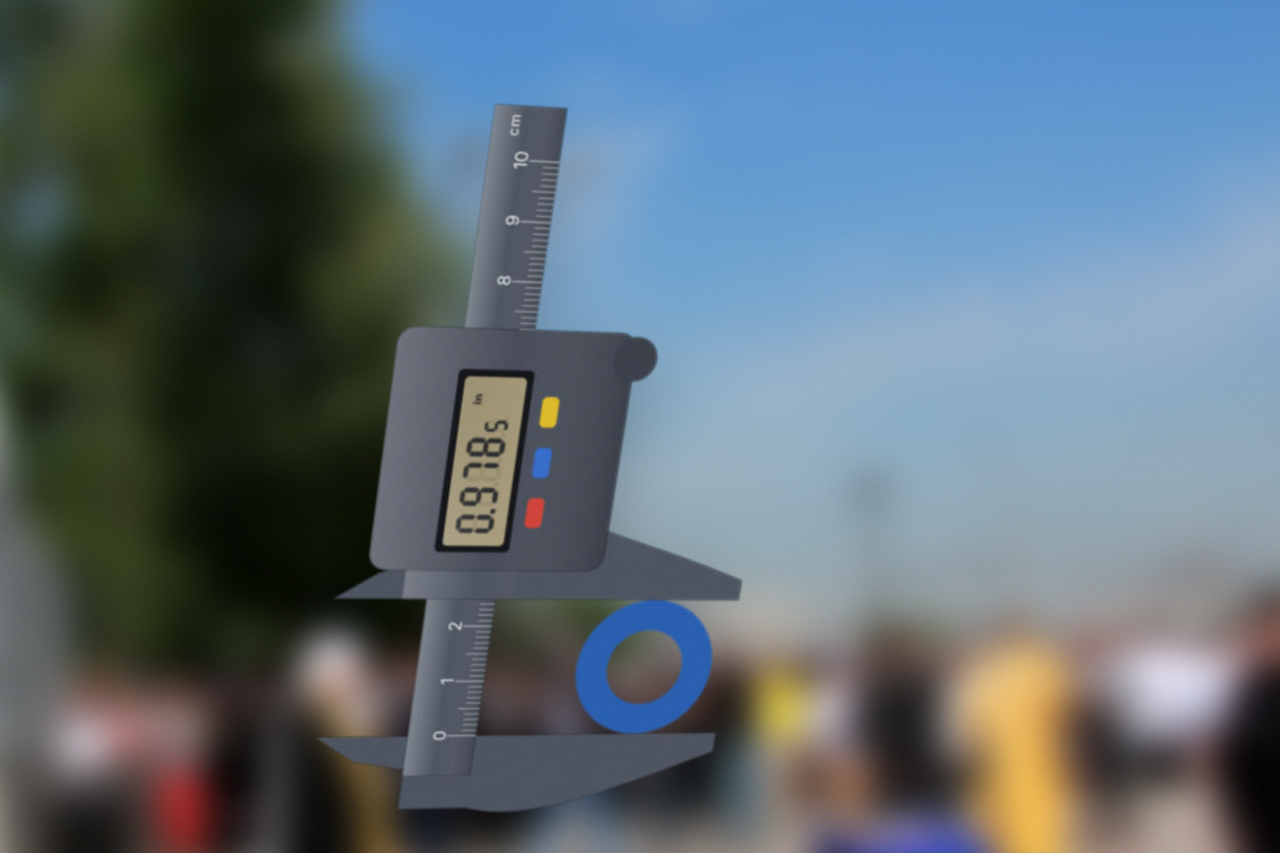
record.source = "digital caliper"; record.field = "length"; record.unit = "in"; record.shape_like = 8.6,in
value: 0.9785,in
